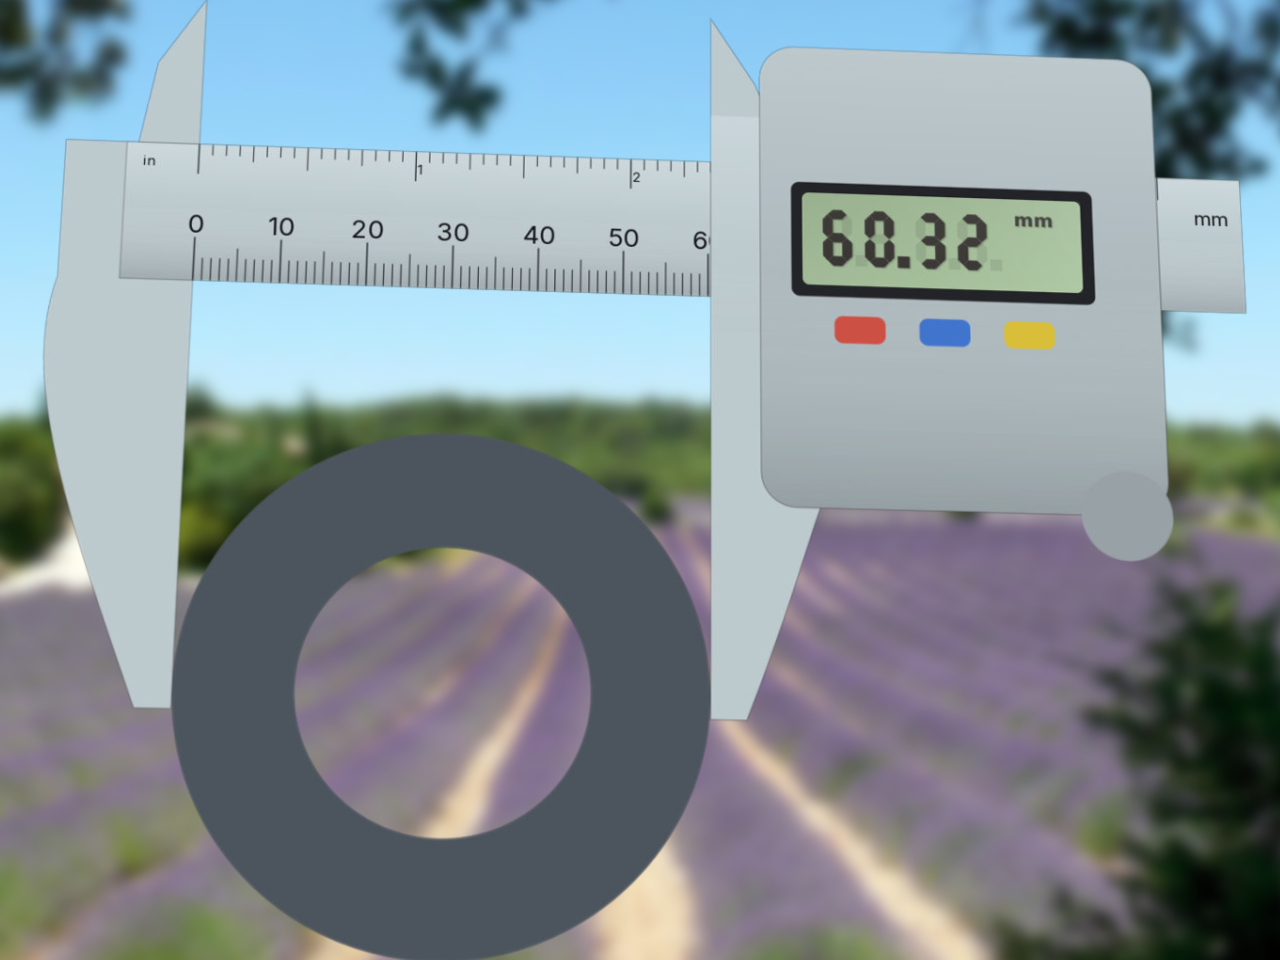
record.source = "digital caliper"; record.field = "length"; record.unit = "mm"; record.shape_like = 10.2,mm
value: 60.32,mm
